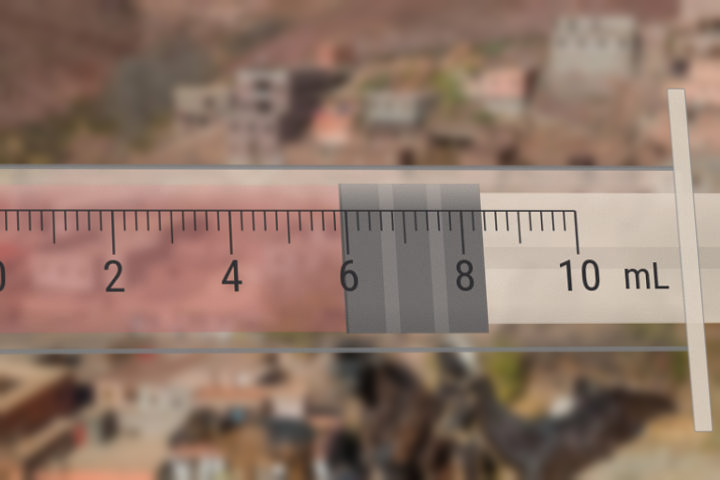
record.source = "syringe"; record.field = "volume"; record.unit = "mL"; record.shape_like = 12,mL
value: 5.9,mL
